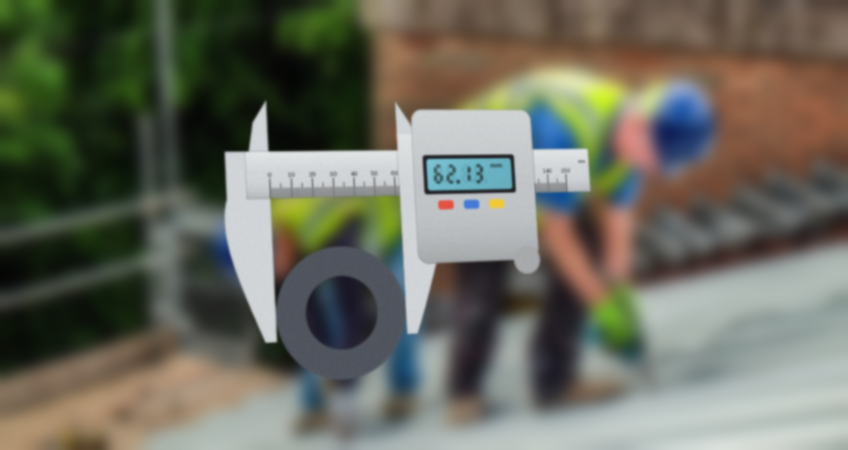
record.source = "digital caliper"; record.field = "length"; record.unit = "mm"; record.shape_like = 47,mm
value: 62.13,mm
